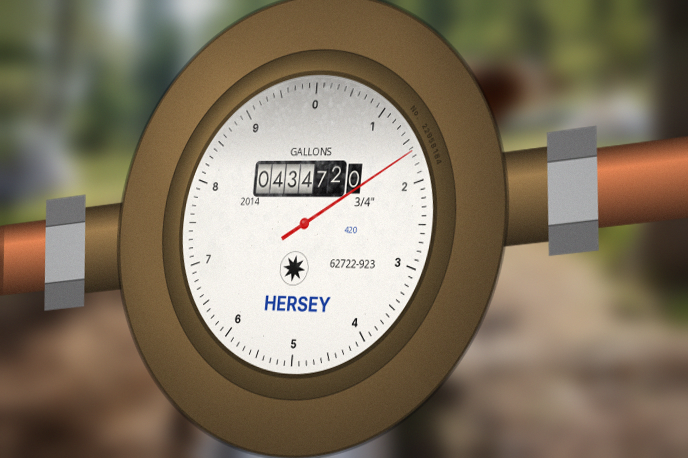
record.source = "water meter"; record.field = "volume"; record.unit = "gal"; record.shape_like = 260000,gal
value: 434721.6,gal
